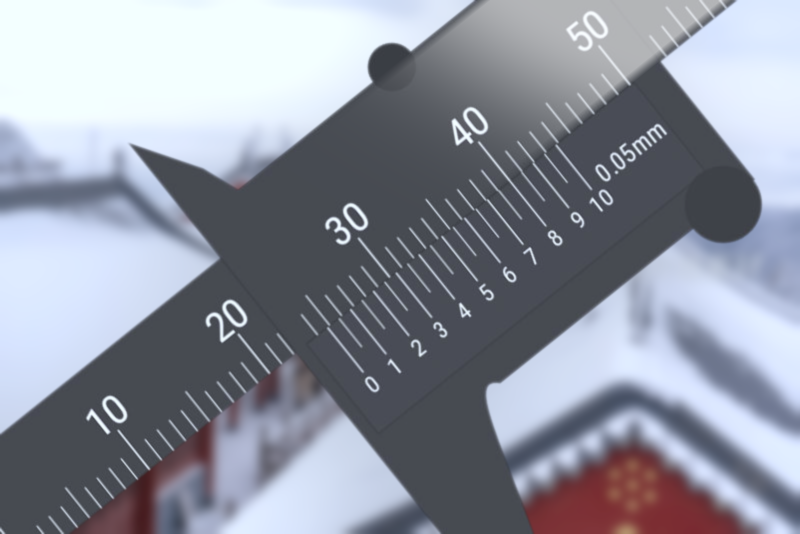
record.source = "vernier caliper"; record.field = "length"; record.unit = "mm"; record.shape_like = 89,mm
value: 24.8,mm
